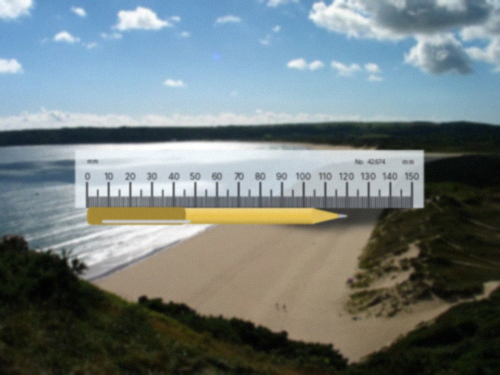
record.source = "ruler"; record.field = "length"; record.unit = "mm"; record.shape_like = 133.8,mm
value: 120,mm
